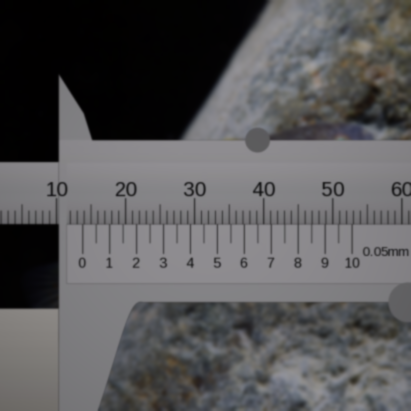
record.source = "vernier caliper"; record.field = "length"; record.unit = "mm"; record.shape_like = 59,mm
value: 13.8,mm
